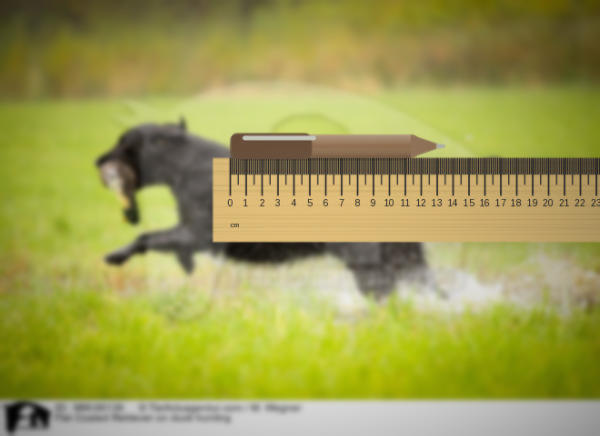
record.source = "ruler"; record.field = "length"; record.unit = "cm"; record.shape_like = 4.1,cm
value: 13.5,cm
